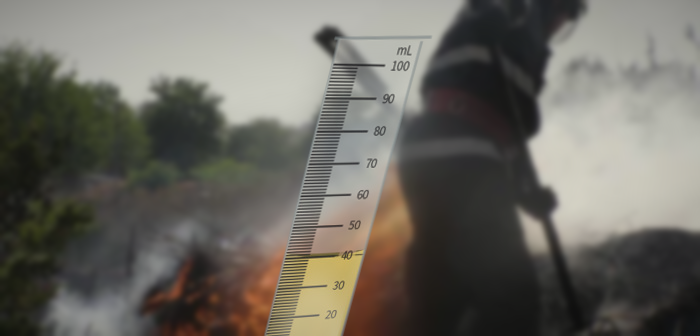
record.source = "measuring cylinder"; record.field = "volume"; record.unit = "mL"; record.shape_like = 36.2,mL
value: 40,mL
